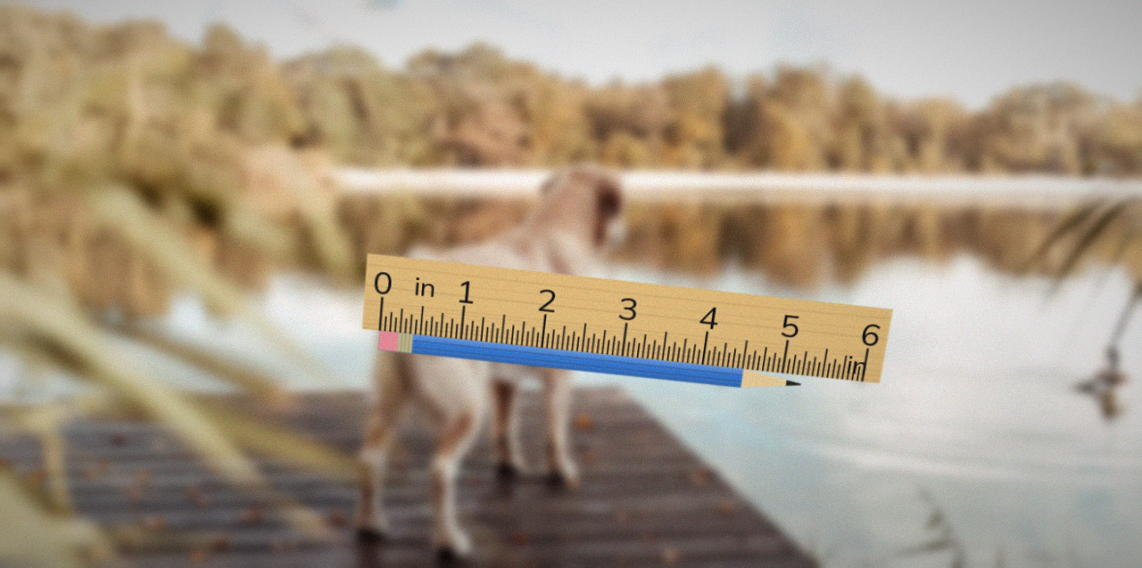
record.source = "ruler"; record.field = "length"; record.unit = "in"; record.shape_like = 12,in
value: 5.25,in
